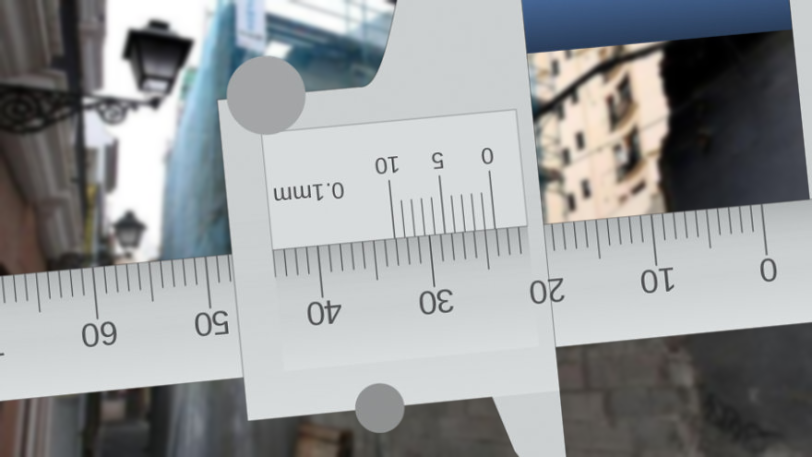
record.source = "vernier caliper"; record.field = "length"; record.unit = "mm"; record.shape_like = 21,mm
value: 24.1,mm
